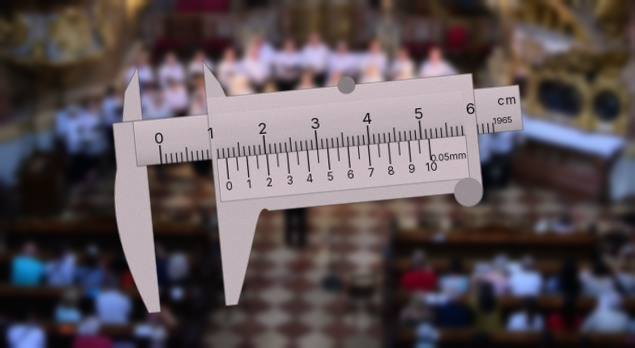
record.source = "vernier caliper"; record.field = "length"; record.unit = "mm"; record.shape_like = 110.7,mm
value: 12.5,mm
